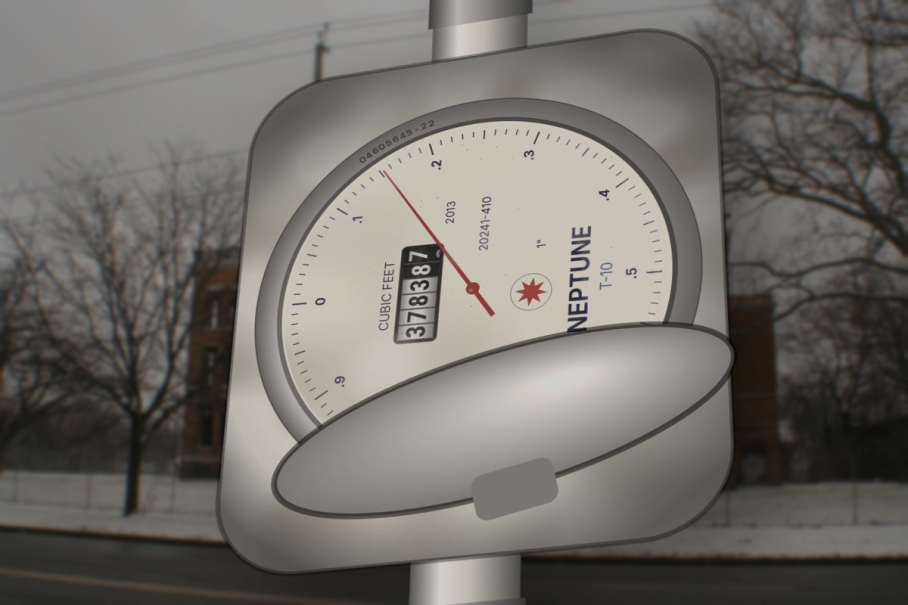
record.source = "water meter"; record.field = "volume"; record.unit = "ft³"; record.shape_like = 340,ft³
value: 378387.15,ft³
